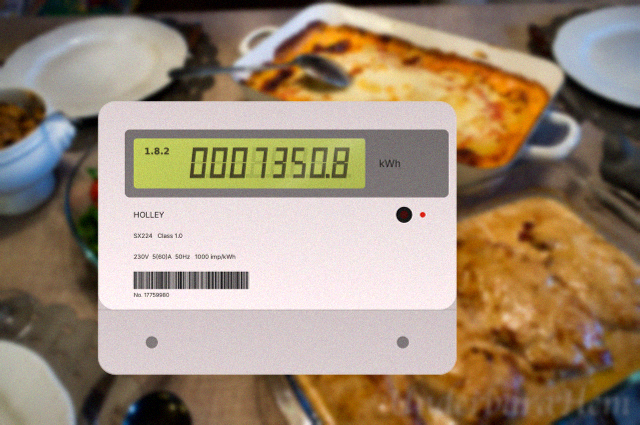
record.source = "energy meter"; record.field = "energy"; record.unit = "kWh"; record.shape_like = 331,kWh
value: 7350.8,kWh
